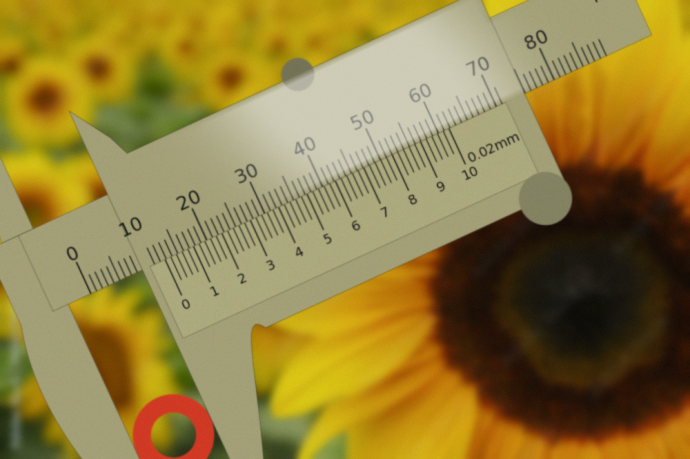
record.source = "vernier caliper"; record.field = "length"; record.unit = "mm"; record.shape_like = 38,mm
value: 12.8,mm
